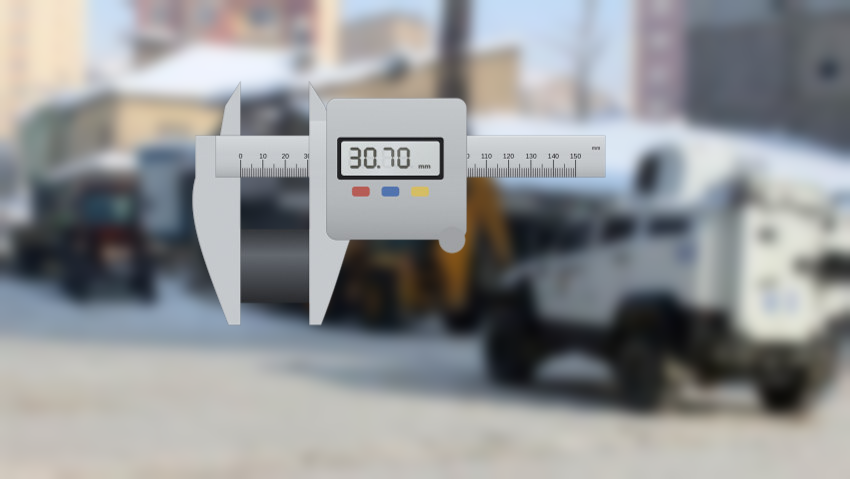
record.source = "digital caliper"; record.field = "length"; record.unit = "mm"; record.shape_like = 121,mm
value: 30.70,mm
